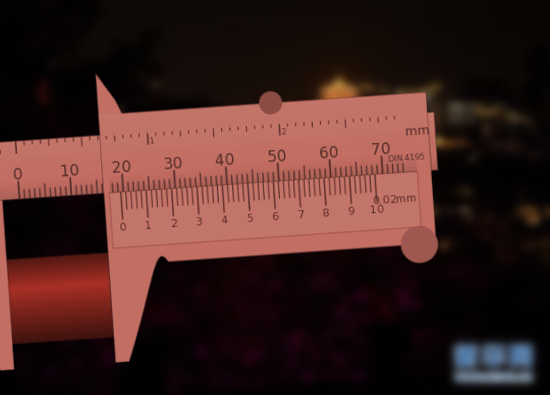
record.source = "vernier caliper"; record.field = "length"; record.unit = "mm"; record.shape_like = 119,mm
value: 19.5,mm
